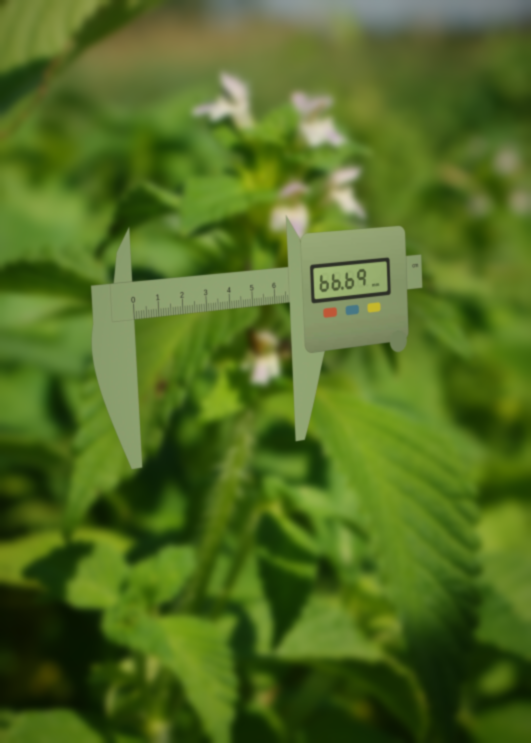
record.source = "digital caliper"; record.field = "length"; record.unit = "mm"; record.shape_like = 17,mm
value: 66.69,mm
